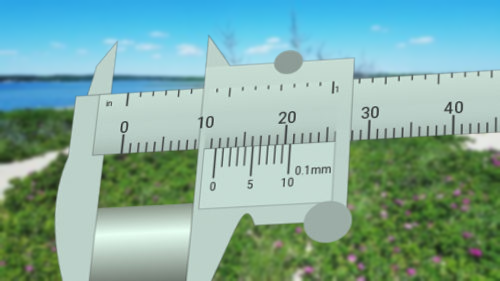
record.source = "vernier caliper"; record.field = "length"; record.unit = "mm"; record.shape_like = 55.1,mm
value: 11.6,mm
